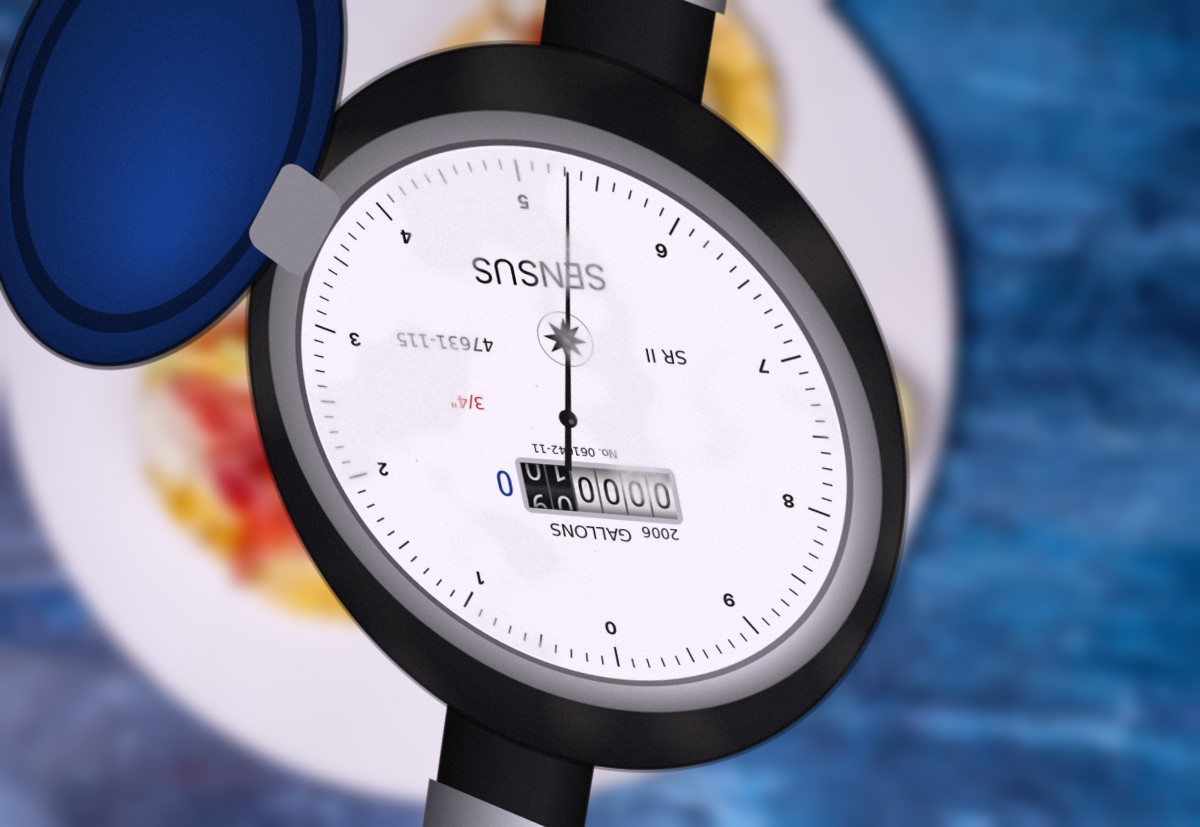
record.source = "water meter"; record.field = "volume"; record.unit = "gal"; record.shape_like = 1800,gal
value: 95.3,gal
